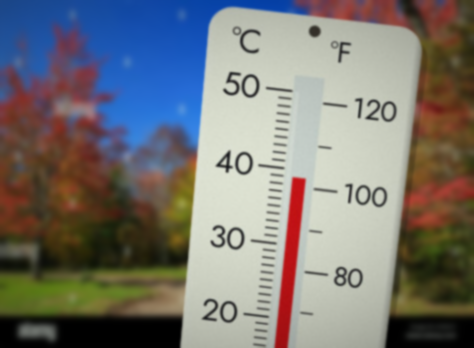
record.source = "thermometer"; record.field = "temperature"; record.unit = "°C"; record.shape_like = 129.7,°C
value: 39,°C
